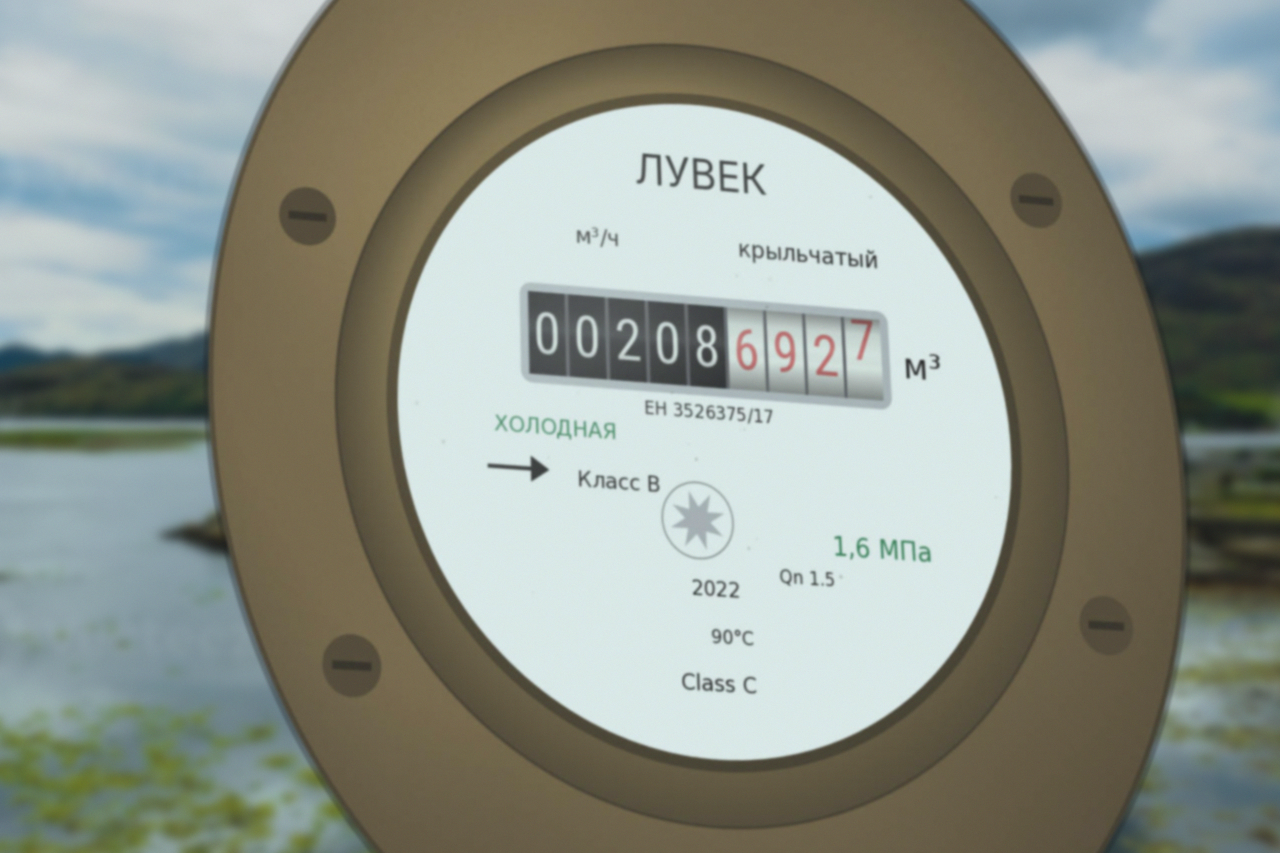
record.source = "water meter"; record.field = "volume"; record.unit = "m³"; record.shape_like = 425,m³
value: 208.6927,m³
